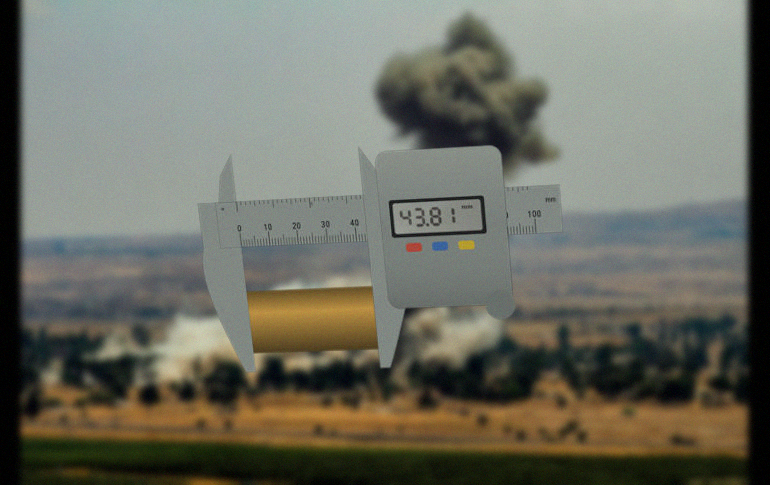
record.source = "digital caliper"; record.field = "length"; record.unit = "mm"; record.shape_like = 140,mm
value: 43.81,mm
